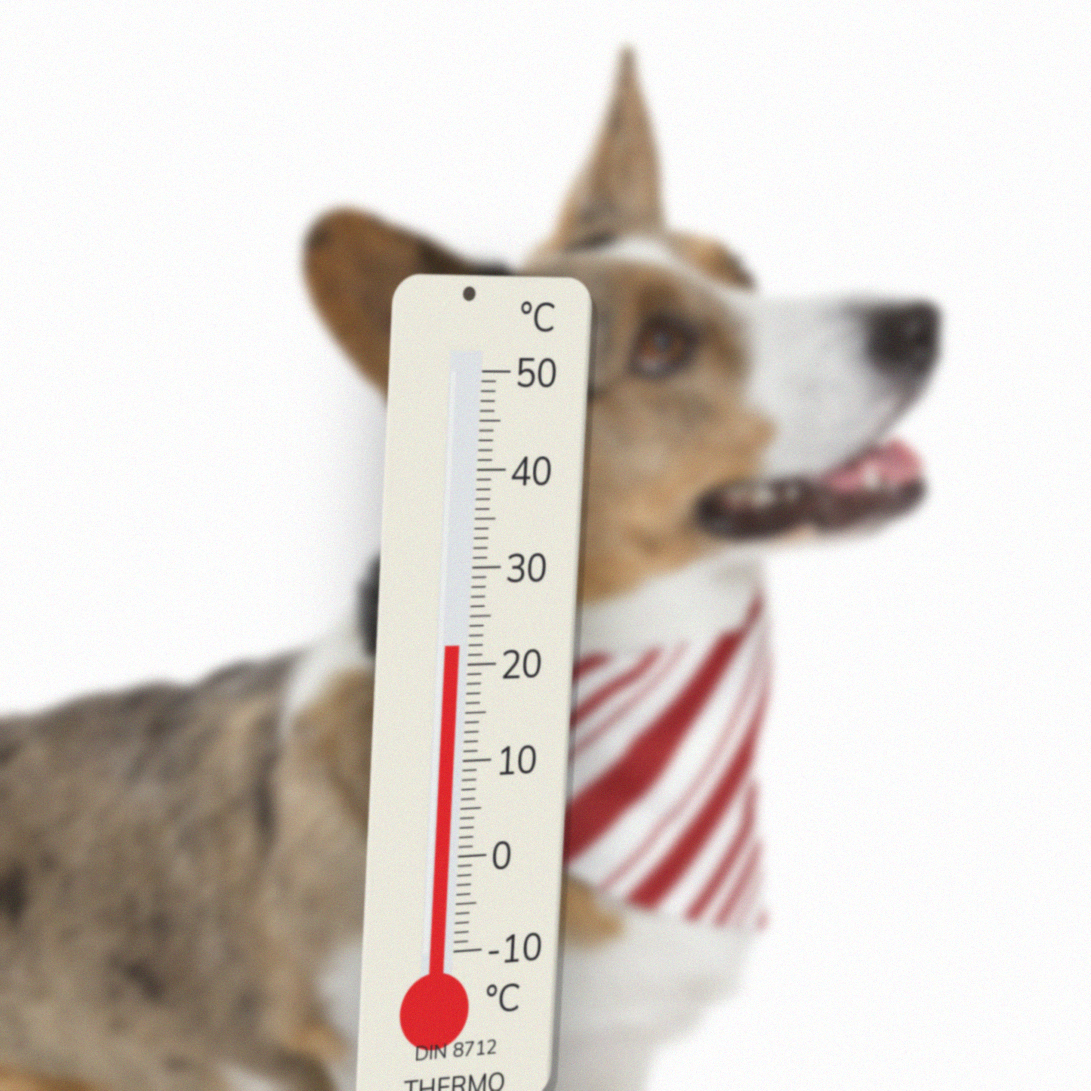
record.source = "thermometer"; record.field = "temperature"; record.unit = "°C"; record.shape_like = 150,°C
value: 22,°C
